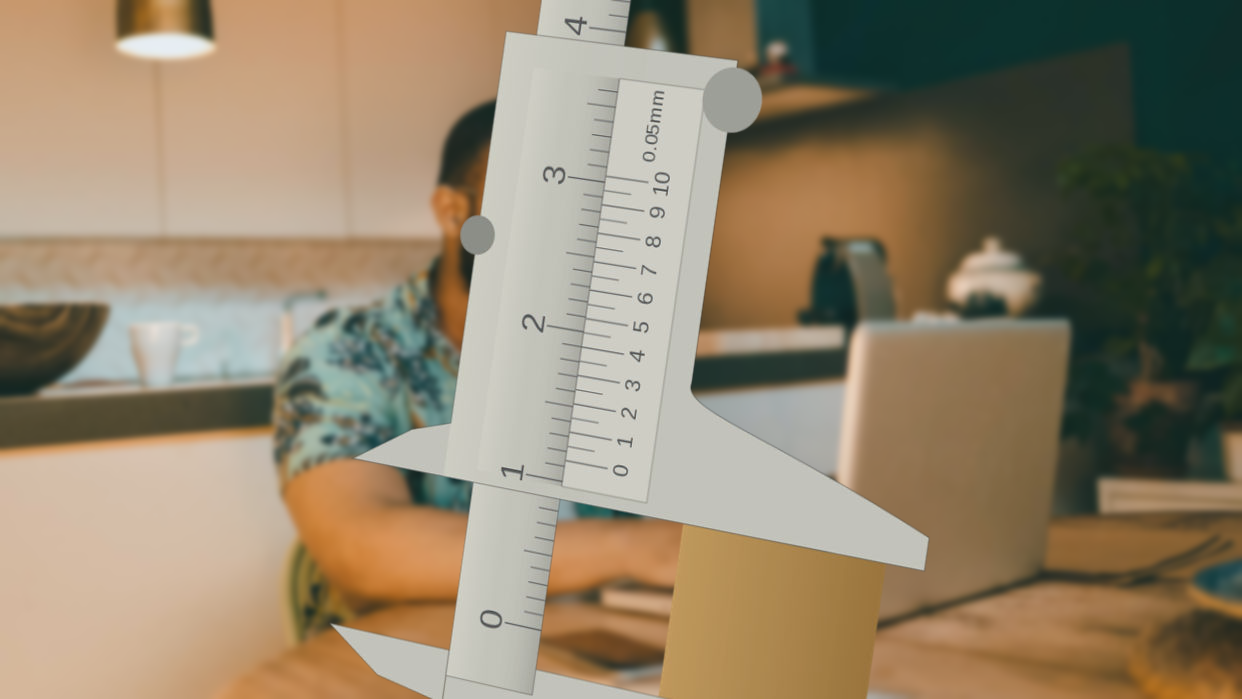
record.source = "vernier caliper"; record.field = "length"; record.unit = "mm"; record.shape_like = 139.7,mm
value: 11.4,mm
